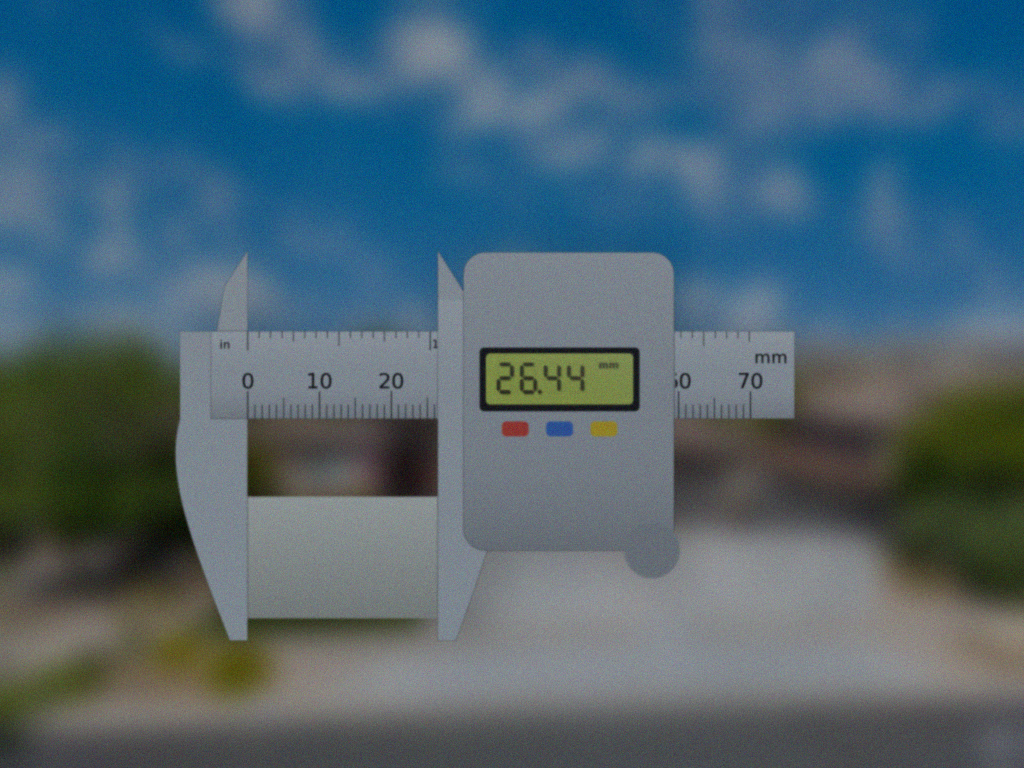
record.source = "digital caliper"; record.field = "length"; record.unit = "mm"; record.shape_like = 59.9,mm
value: 26.44,mm
